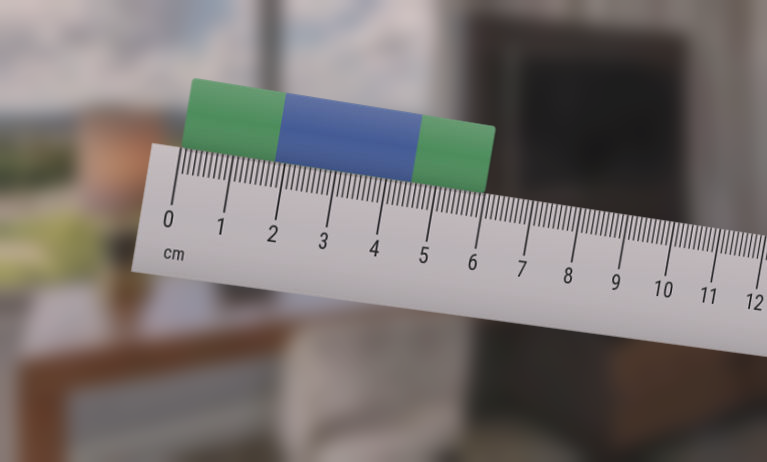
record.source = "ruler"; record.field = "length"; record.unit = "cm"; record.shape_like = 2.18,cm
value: 6,cm
